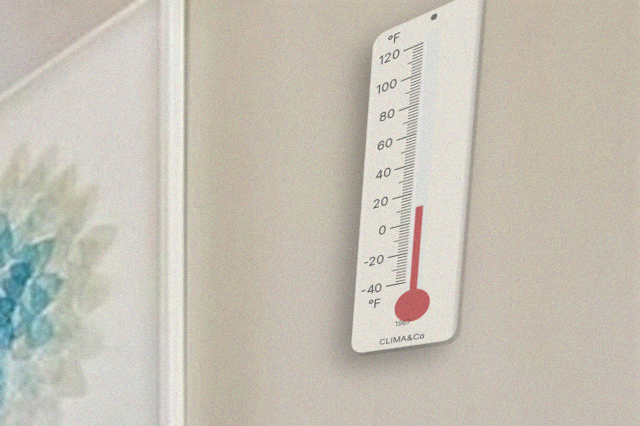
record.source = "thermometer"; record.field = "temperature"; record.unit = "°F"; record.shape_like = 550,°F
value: 10,°F
